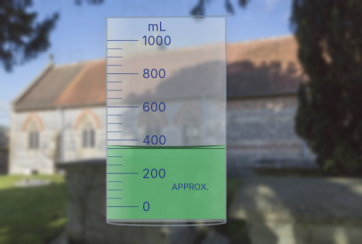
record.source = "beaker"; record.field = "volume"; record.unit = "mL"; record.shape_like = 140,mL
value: 350,mL
